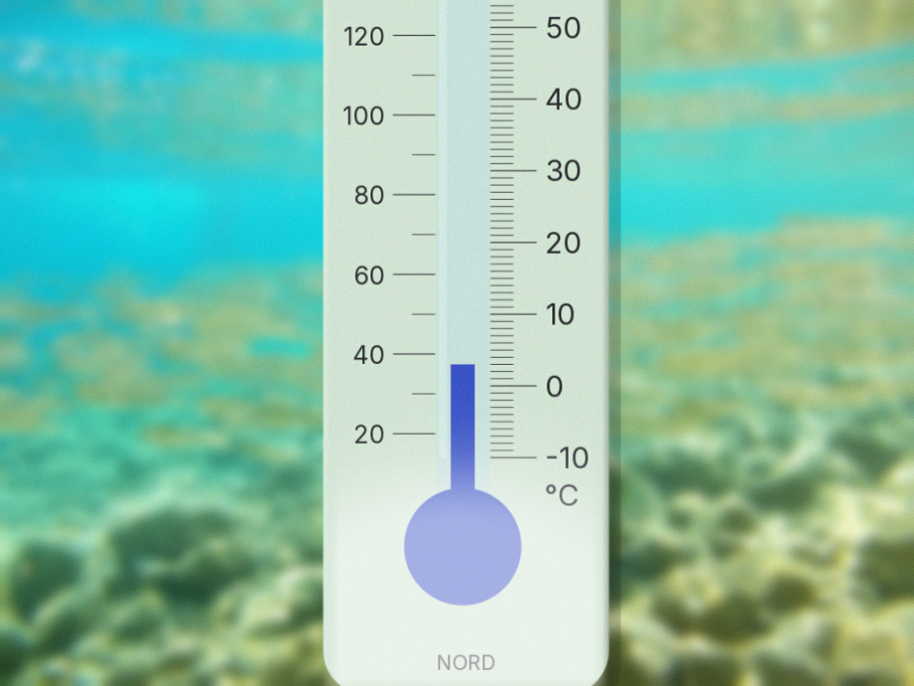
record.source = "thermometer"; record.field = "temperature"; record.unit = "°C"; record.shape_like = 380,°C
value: 3,°C
